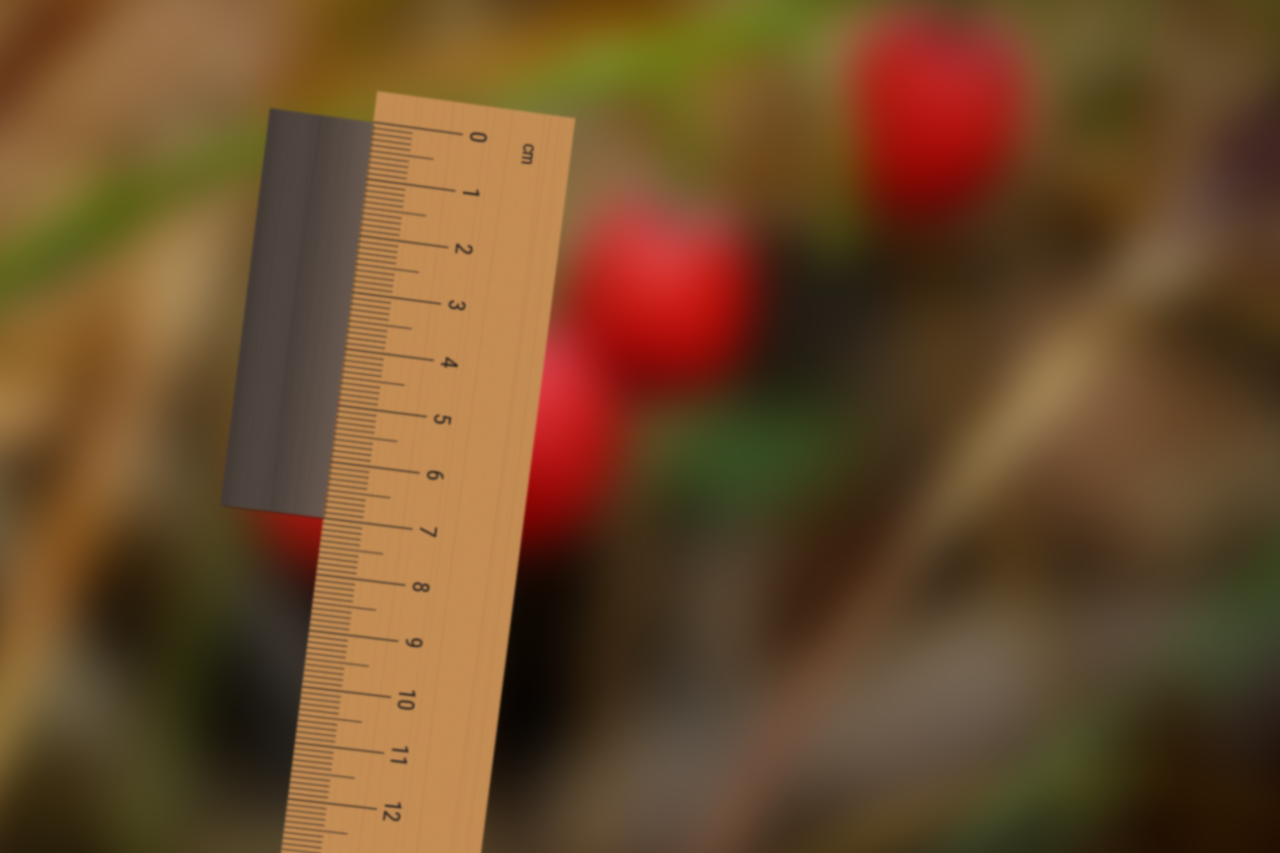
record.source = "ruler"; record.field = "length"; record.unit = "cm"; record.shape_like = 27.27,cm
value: 7,cm
